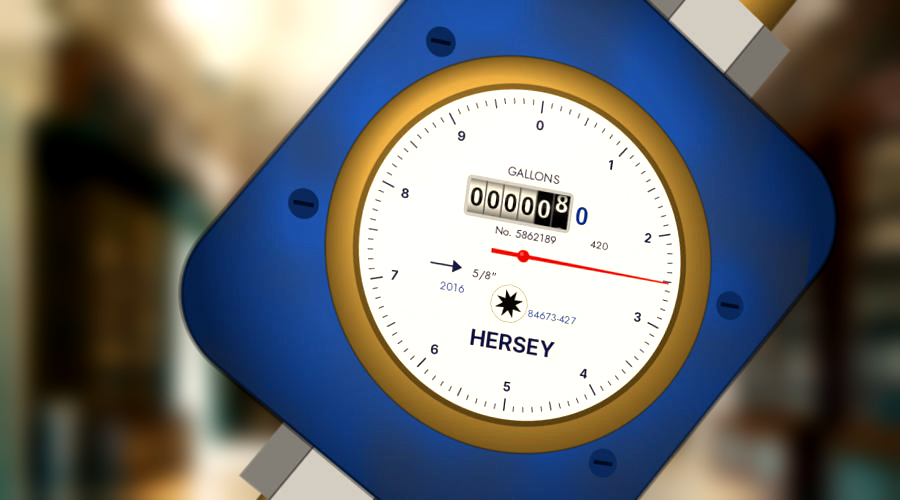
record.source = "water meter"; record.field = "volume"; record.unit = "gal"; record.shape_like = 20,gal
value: 82.5,gal
